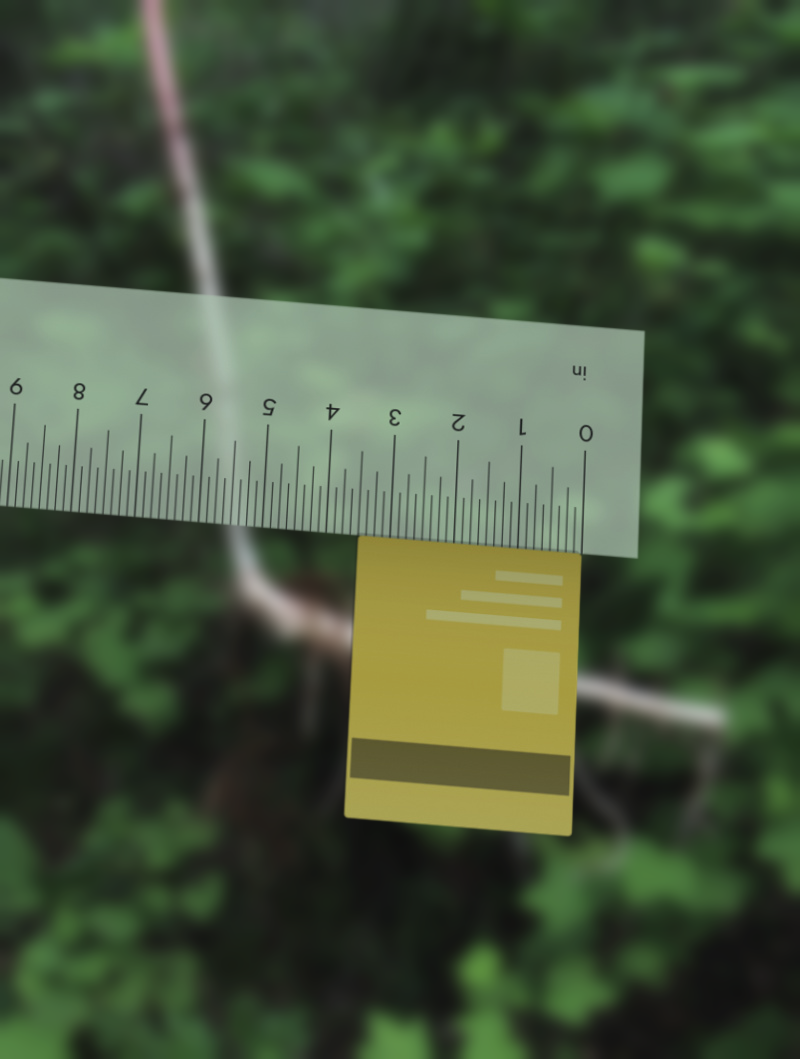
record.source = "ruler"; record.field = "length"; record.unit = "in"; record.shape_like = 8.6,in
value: 3.5,in
